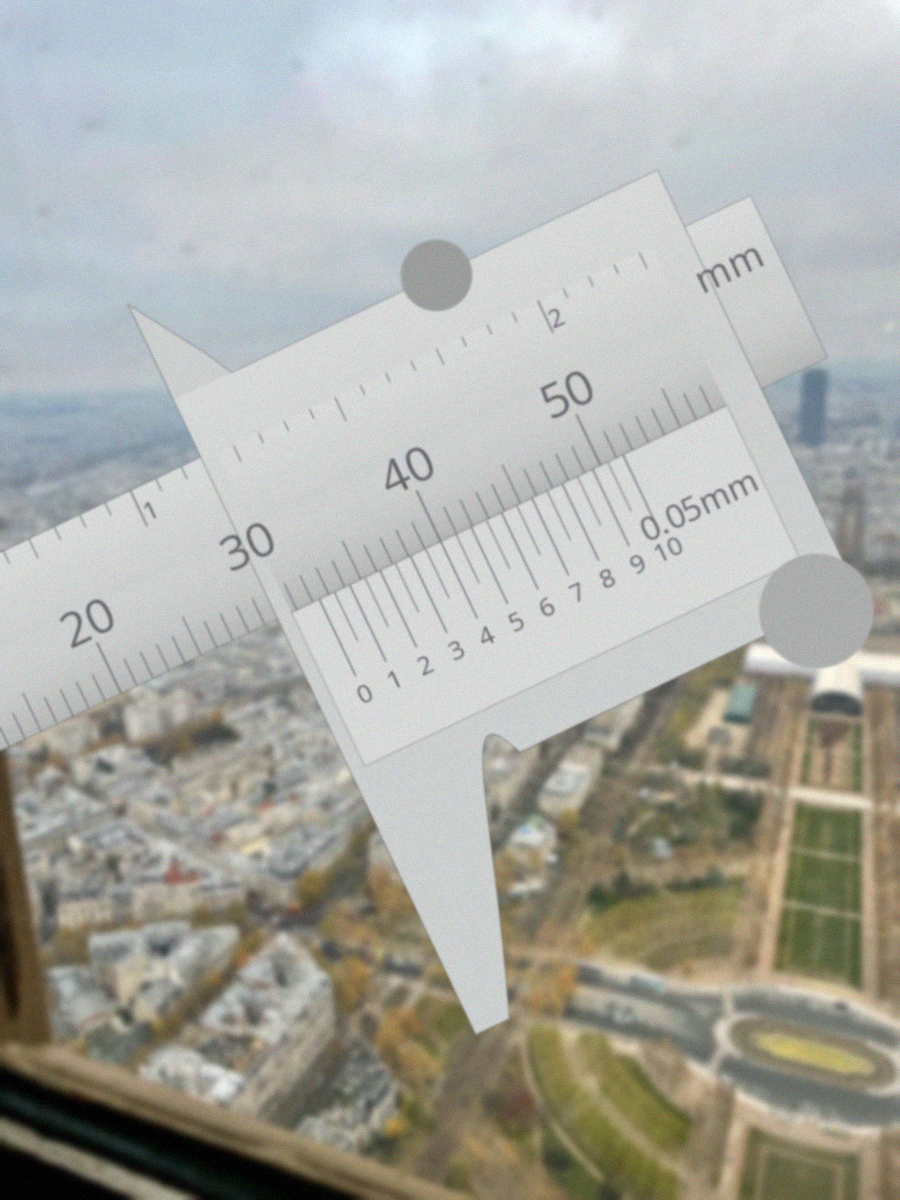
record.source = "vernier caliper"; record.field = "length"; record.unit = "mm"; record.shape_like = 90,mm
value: 32.4,mm
